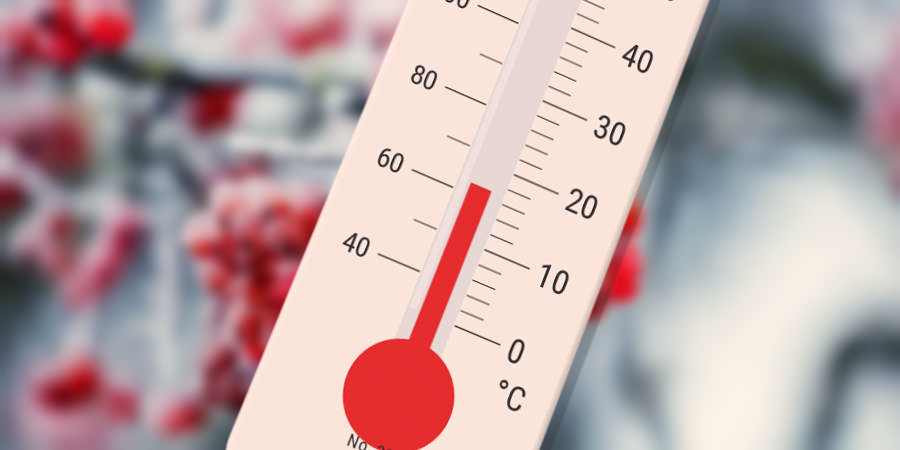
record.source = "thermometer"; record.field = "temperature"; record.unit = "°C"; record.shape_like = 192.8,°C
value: 17,°C
